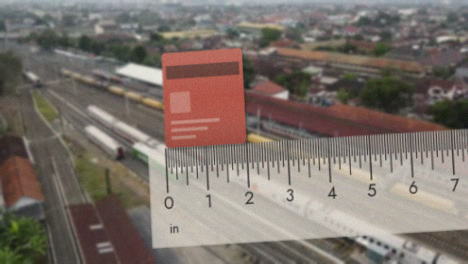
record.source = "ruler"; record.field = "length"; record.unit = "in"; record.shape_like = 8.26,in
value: 2,in
